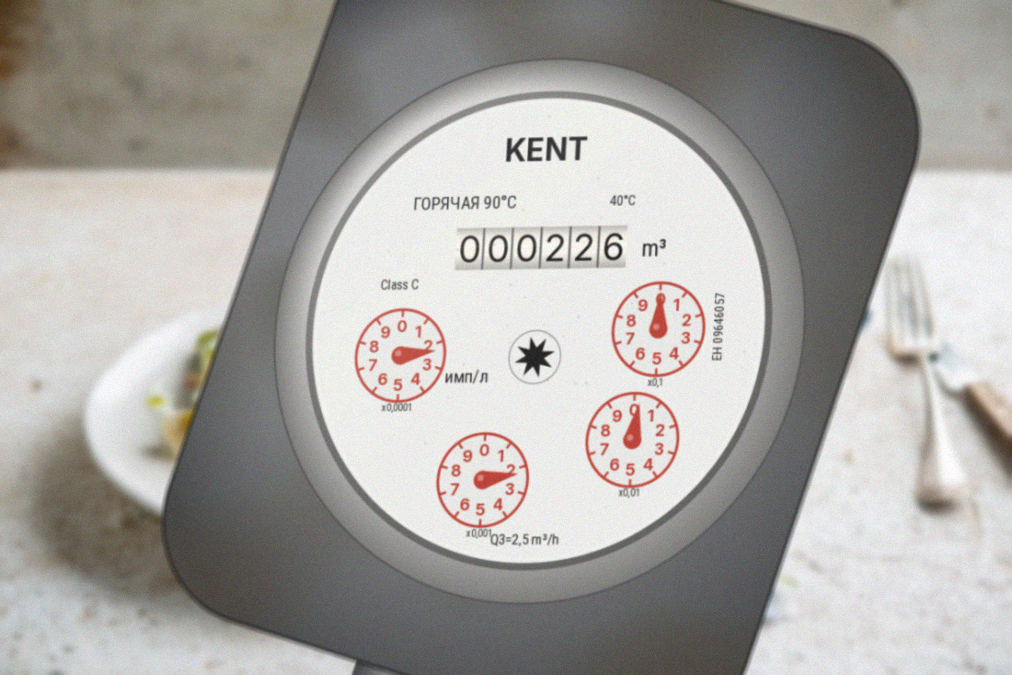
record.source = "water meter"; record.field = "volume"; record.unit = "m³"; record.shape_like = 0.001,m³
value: 226.0022,m³
